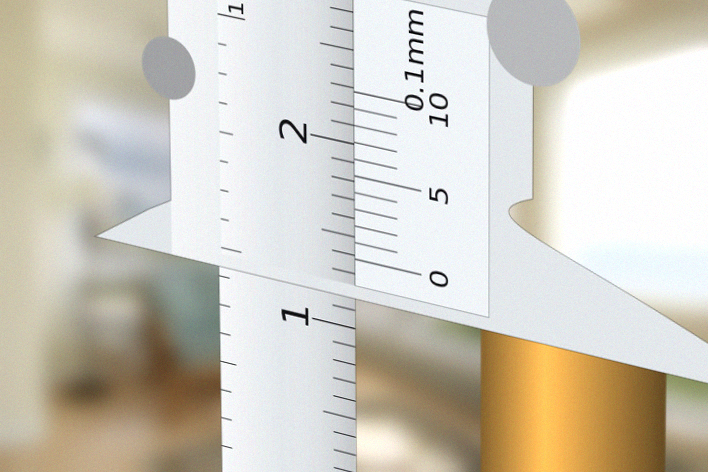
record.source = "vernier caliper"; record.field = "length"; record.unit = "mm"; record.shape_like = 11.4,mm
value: 13.8,mm
